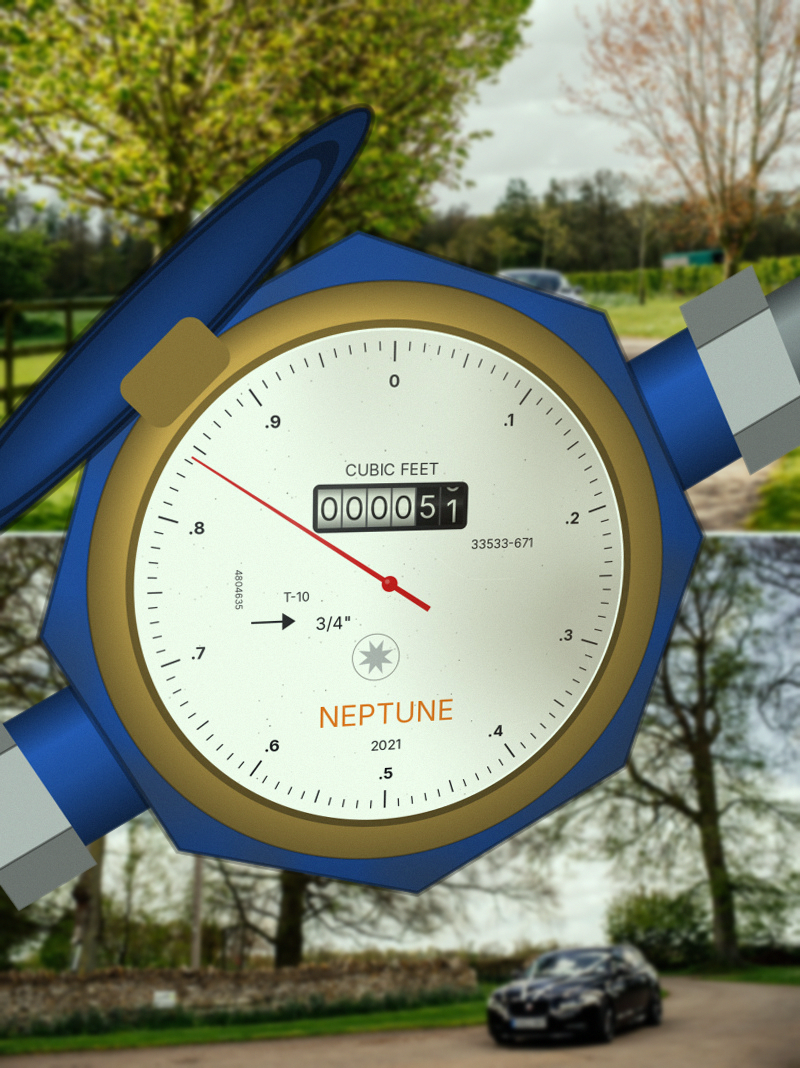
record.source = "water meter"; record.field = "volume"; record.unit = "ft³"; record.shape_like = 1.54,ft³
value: 50.84,ft³
